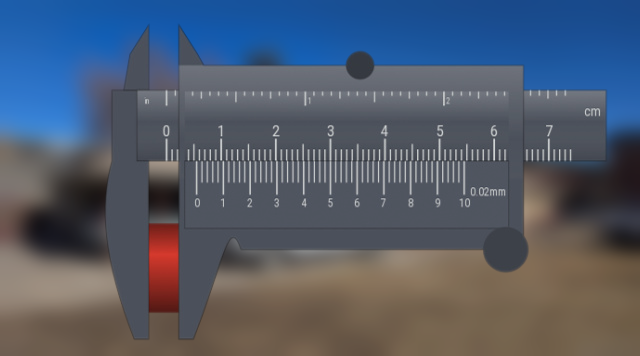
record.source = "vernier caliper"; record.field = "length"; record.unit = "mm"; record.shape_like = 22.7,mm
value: 5.5,mm
